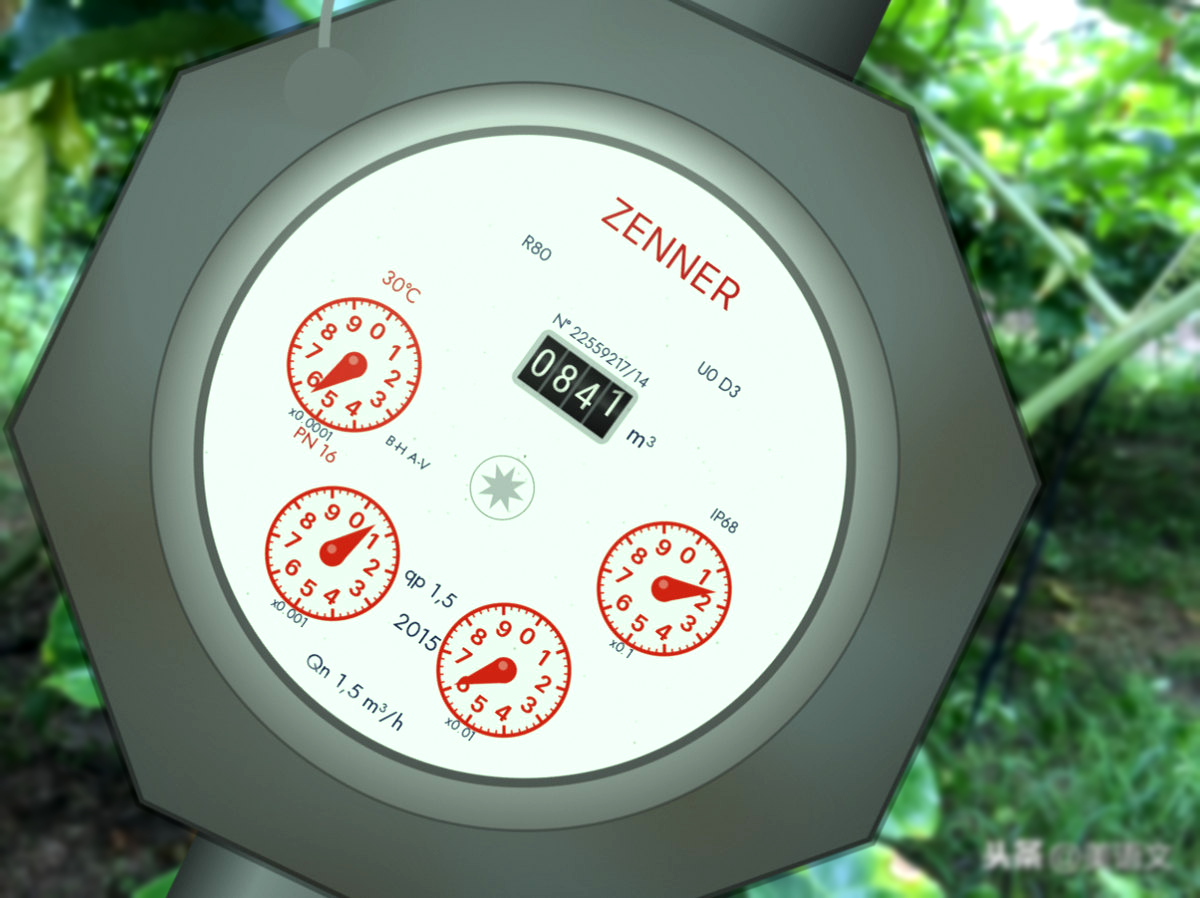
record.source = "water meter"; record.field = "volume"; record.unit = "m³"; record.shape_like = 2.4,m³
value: 841.1605,m³
